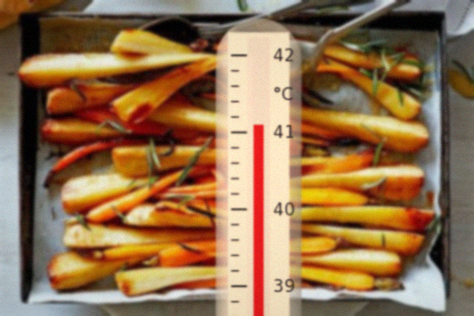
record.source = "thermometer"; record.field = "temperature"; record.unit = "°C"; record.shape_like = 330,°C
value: 41.1,°C
